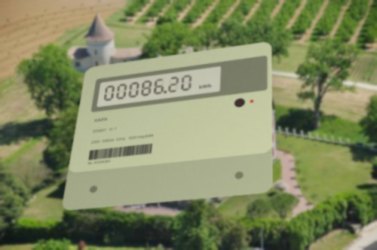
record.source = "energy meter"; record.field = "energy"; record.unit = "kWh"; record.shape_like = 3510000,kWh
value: 86.20,kWh
